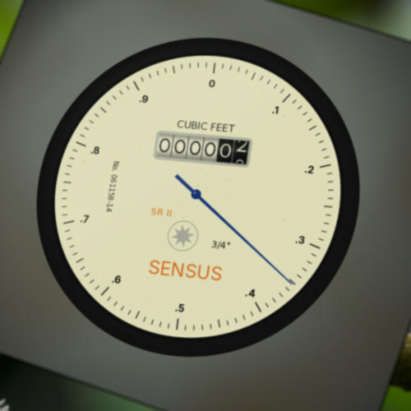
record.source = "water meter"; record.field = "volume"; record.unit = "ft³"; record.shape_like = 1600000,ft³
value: 2.35,ft³
